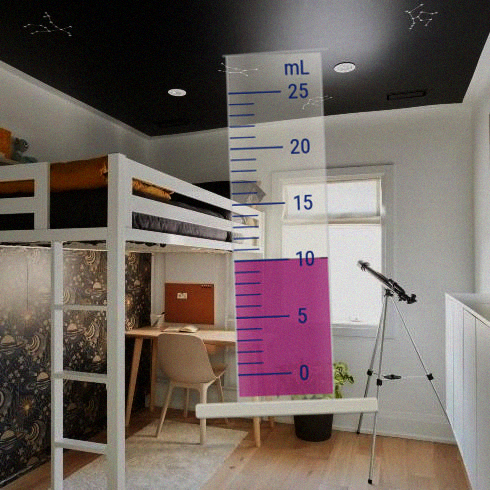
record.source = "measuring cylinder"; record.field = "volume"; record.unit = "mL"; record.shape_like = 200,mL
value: 10,mL
